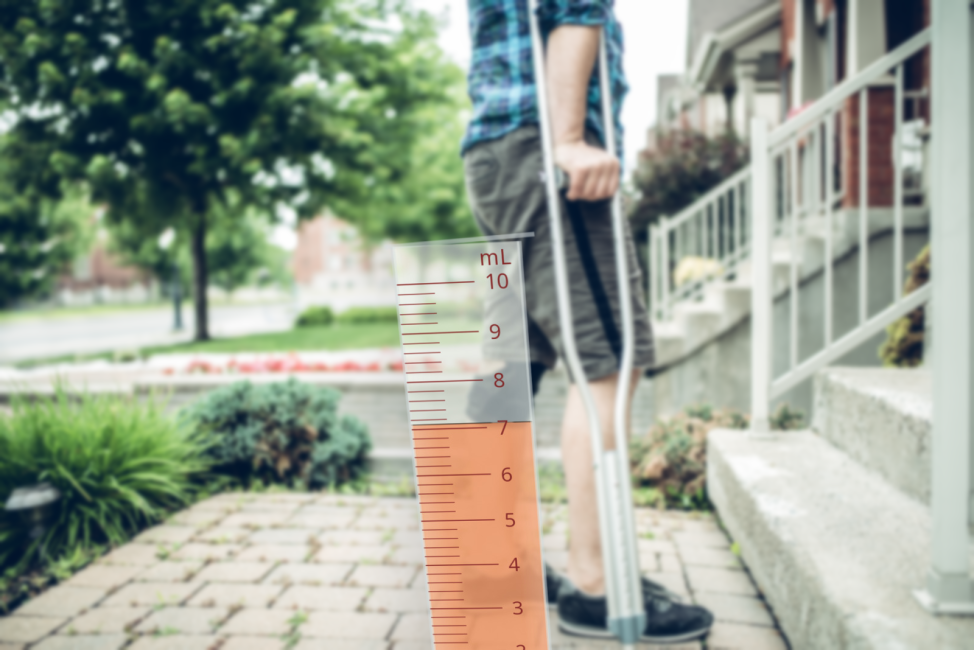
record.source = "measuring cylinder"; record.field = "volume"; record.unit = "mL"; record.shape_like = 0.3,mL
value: 7.1,mL
